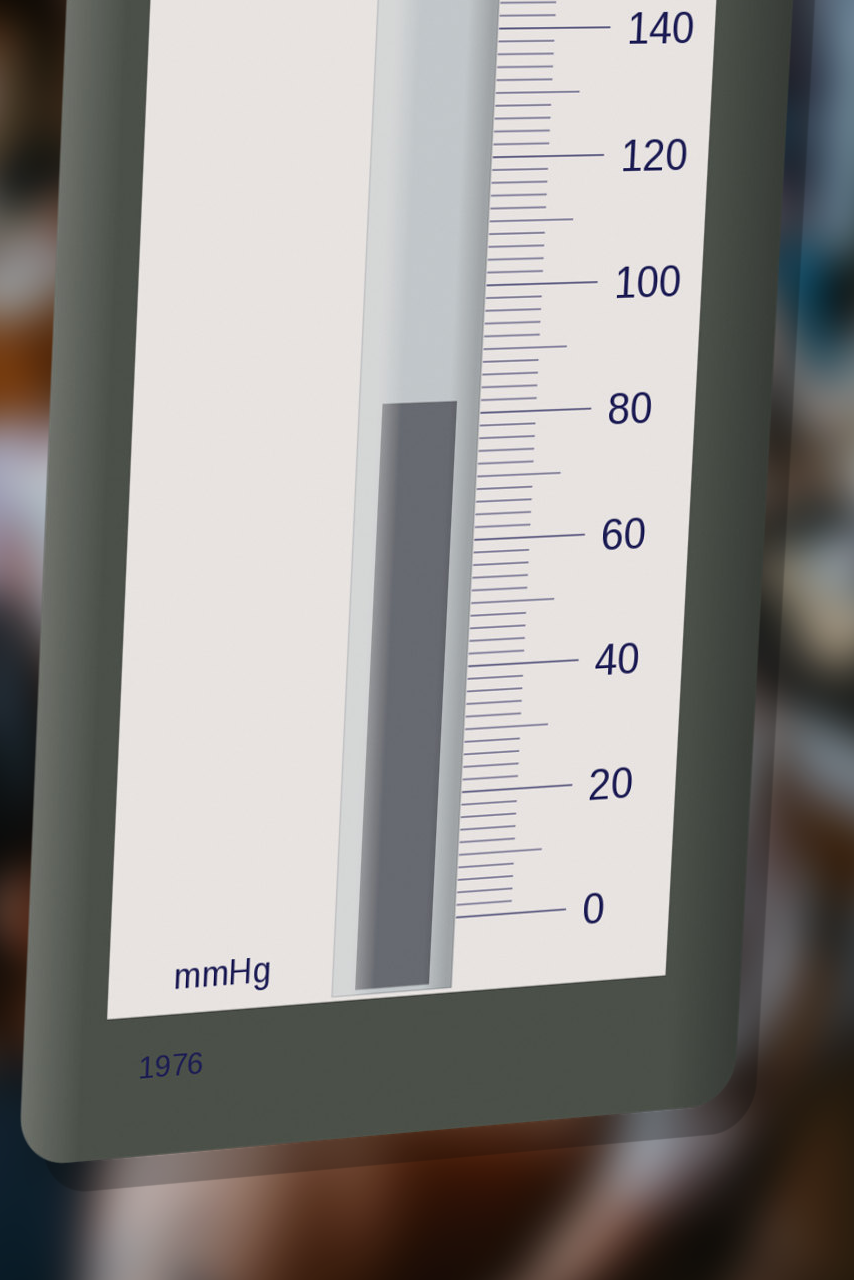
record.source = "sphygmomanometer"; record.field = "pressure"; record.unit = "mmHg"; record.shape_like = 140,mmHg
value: 82,mmHg
